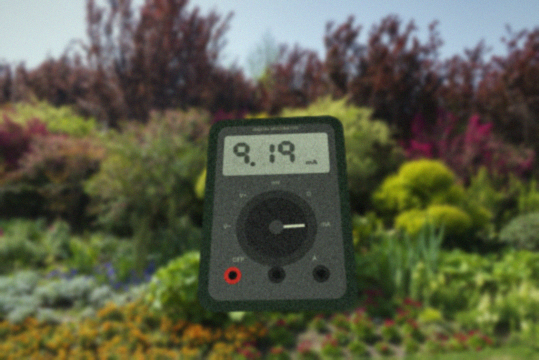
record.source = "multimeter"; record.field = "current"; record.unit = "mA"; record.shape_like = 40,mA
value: 9.19,mA
